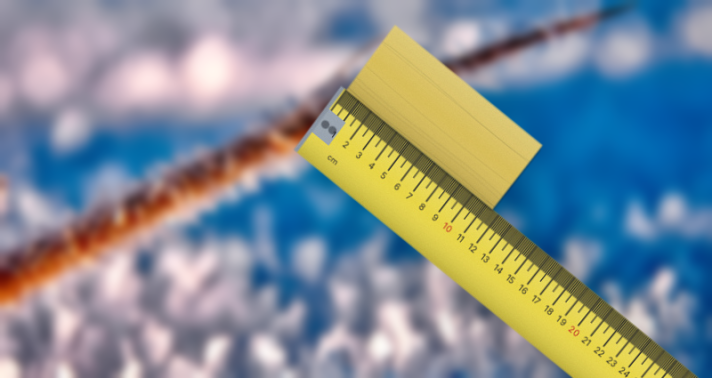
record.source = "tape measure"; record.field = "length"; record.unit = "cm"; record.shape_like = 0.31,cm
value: 11.5,cm
